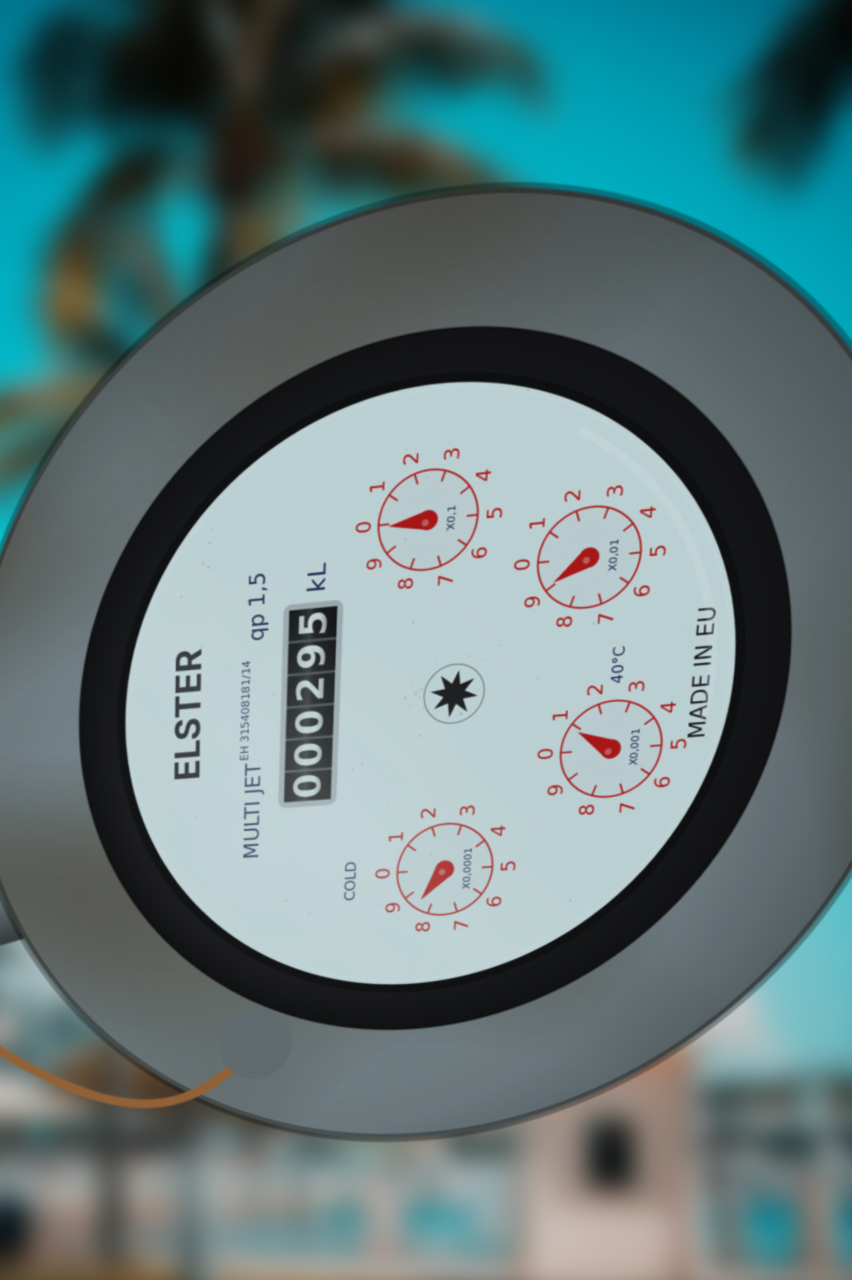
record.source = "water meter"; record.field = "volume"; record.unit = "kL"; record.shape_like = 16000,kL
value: 294.9908,kL
